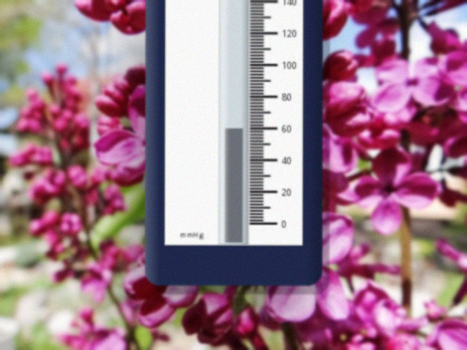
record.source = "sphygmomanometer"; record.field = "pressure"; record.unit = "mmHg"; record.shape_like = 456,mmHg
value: 60,mmHg
